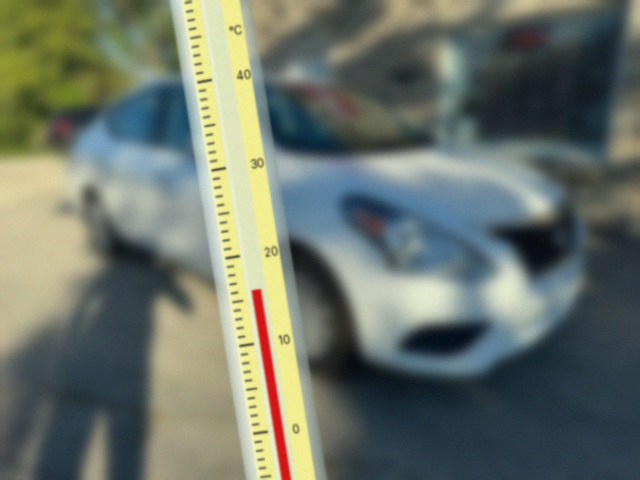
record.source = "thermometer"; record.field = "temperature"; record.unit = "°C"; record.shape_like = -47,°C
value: 16,°C
